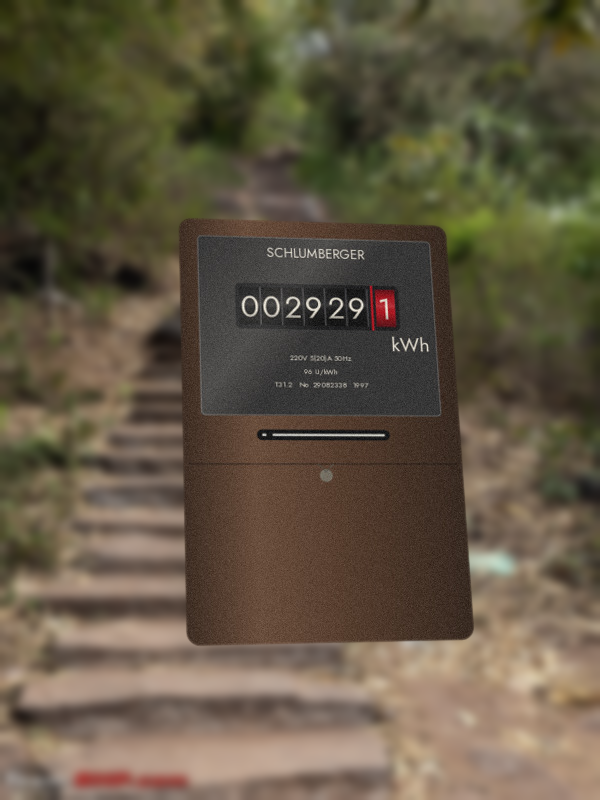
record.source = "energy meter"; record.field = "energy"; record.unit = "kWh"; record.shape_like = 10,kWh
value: 2929.1,kWh
